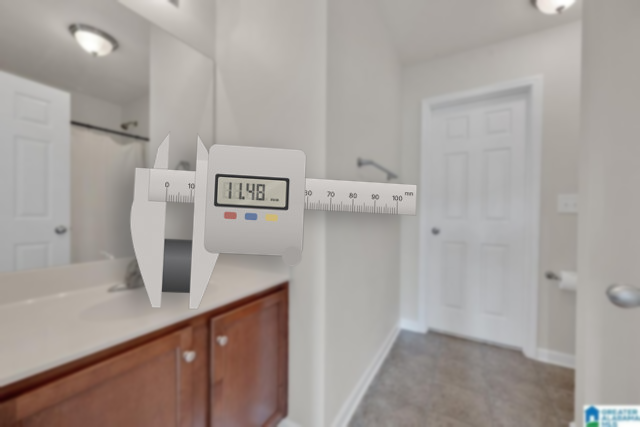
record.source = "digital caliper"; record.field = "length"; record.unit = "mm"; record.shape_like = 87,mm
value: 11.48,mm
